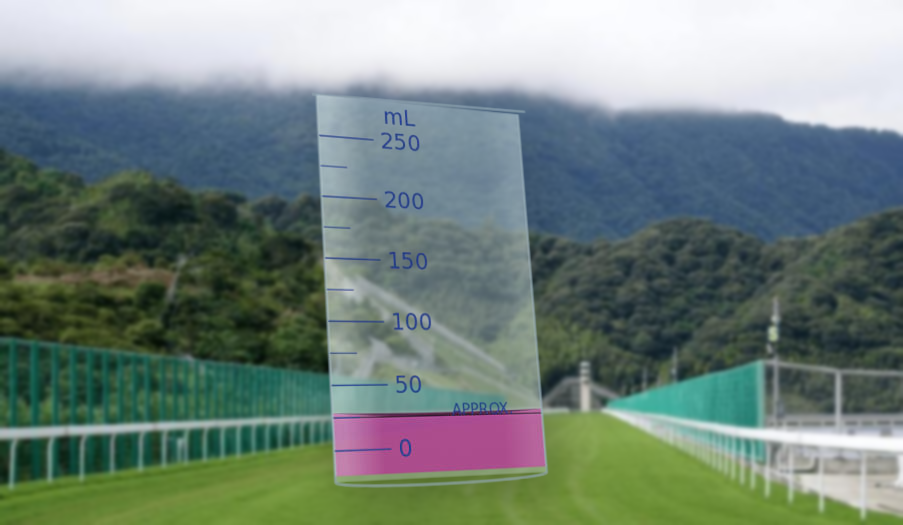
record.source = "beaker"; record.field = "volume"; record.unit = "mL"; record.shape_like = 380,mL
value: 25,mL
